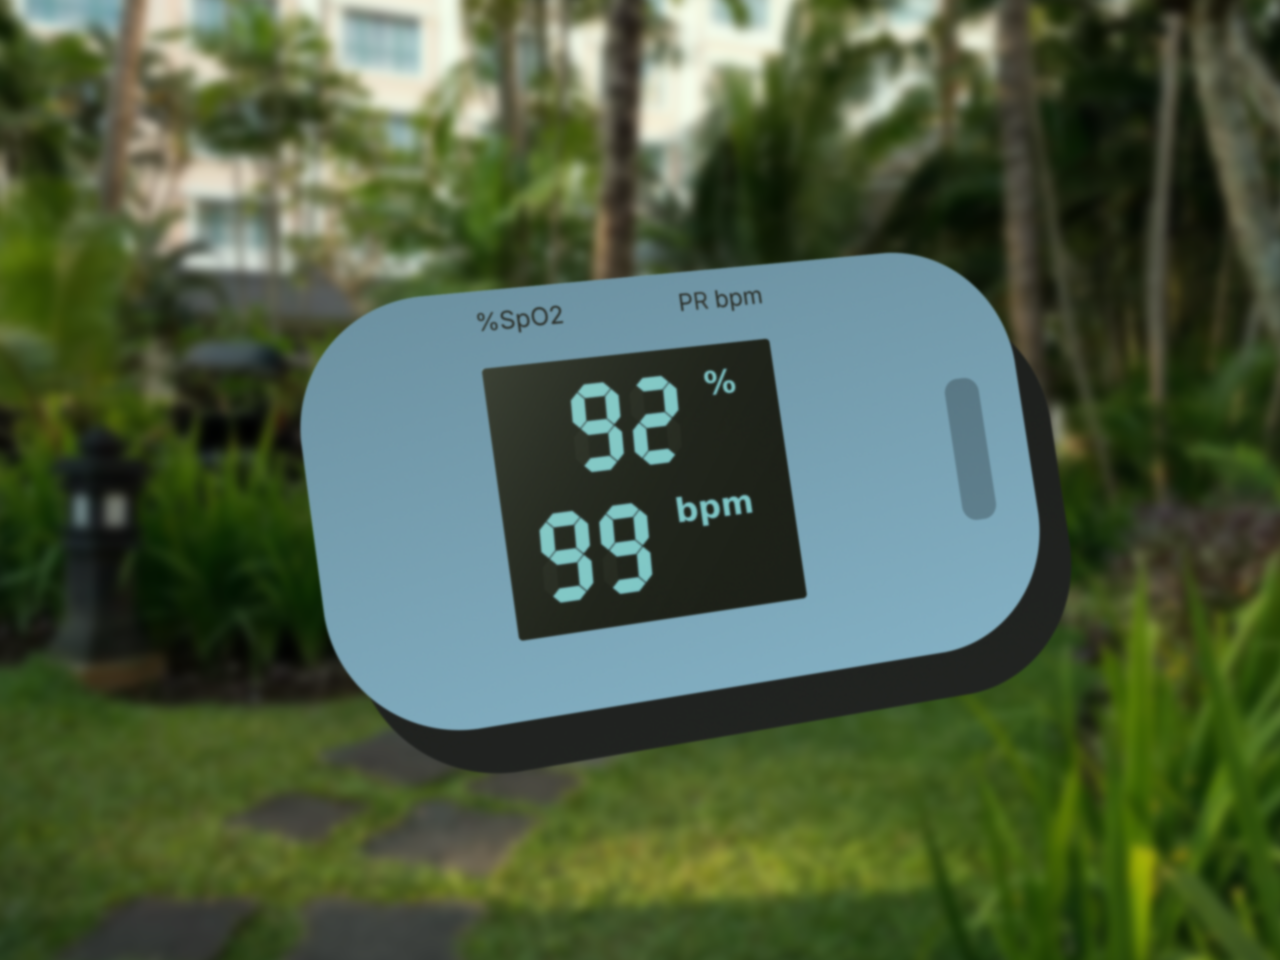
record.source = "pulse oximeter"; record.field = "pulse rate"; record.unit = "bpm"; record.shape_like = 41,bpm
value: 99,bpm
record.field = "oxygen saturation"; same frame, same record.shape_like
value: 92,%
